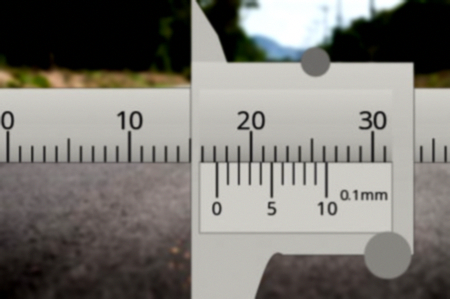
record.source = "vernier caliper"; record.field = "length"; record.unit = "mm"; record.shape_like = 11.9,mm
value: 17.2,mm
